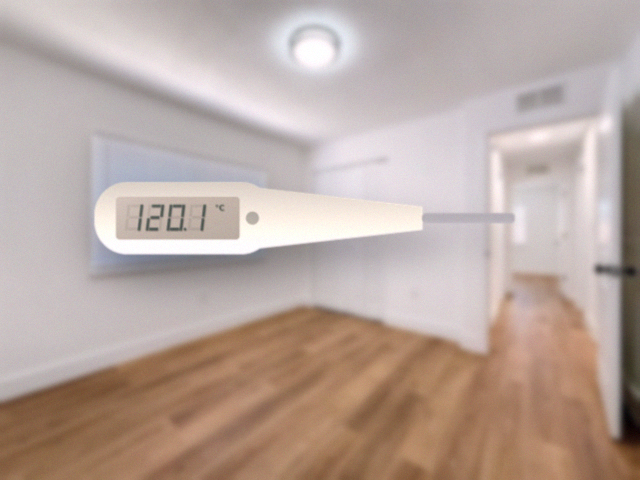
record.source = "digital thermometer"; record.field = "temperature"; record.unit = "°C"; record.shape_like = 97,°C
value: 120.1,°C
